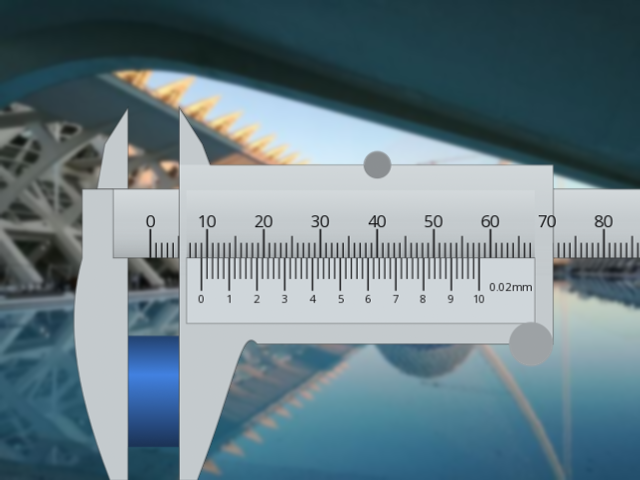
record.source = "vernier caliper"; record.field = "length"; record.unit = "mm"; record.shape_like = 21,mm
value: 9.0,mm
